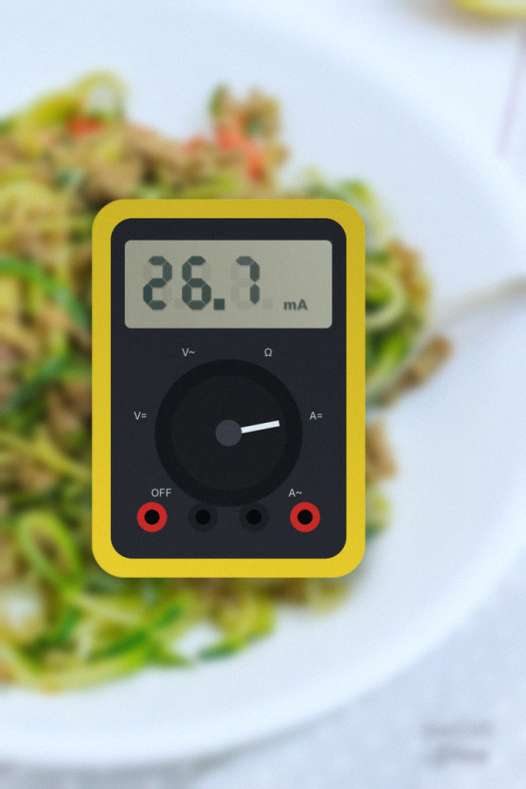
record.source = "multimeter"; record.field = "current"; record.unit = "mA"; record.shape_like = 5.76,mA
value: 26.7,mA
